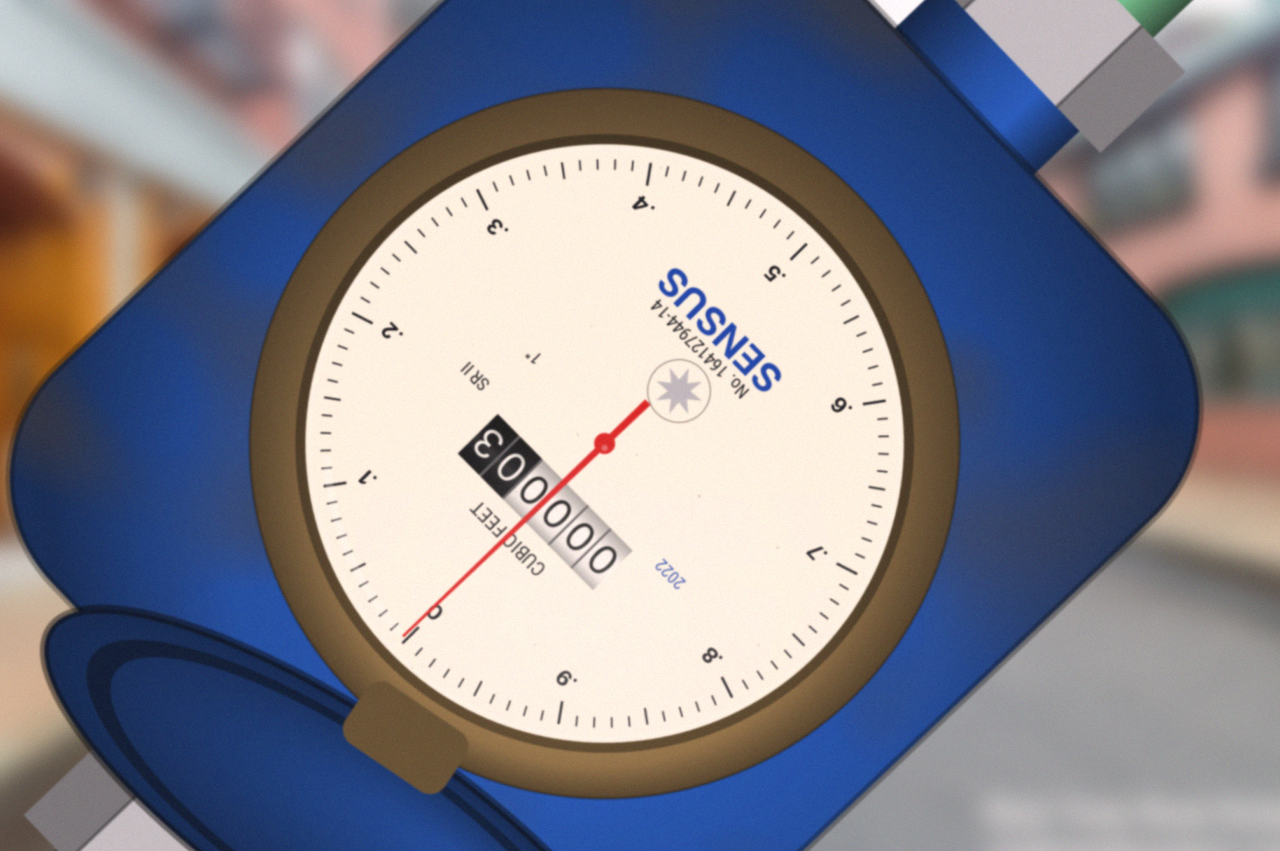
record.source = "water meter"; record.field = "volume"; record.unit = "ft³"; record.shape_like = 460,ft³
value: 3.00,ft³
